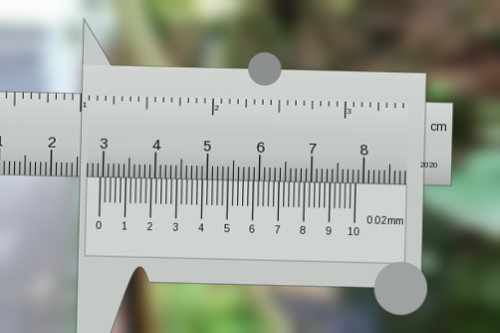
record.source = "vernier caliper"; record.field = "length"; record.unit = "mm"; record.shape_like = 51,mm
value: 29.5,mm
